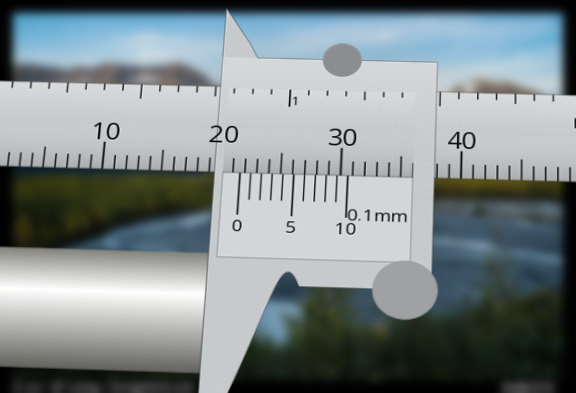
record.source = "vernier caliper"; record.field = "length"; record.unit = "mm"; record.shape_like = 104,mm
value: 21.6,mm
